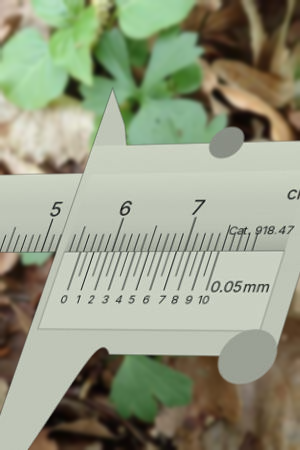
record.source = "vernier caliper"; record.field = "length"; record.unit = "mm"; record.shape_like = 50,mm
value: 55.6,mm
